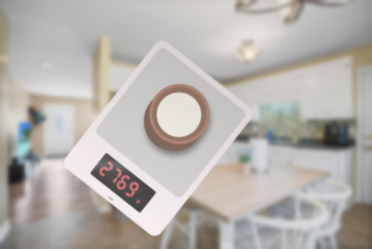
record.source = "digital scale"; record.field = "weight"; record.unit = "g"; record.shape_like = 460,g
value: 2769,g
